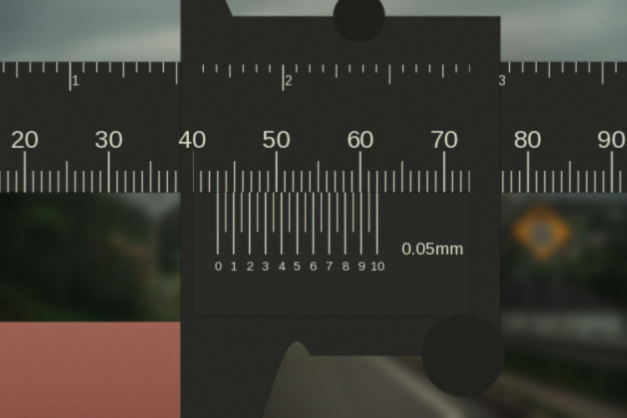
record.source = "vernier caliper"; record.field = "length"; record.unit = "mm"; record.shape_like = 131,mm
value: 43.0,mm
